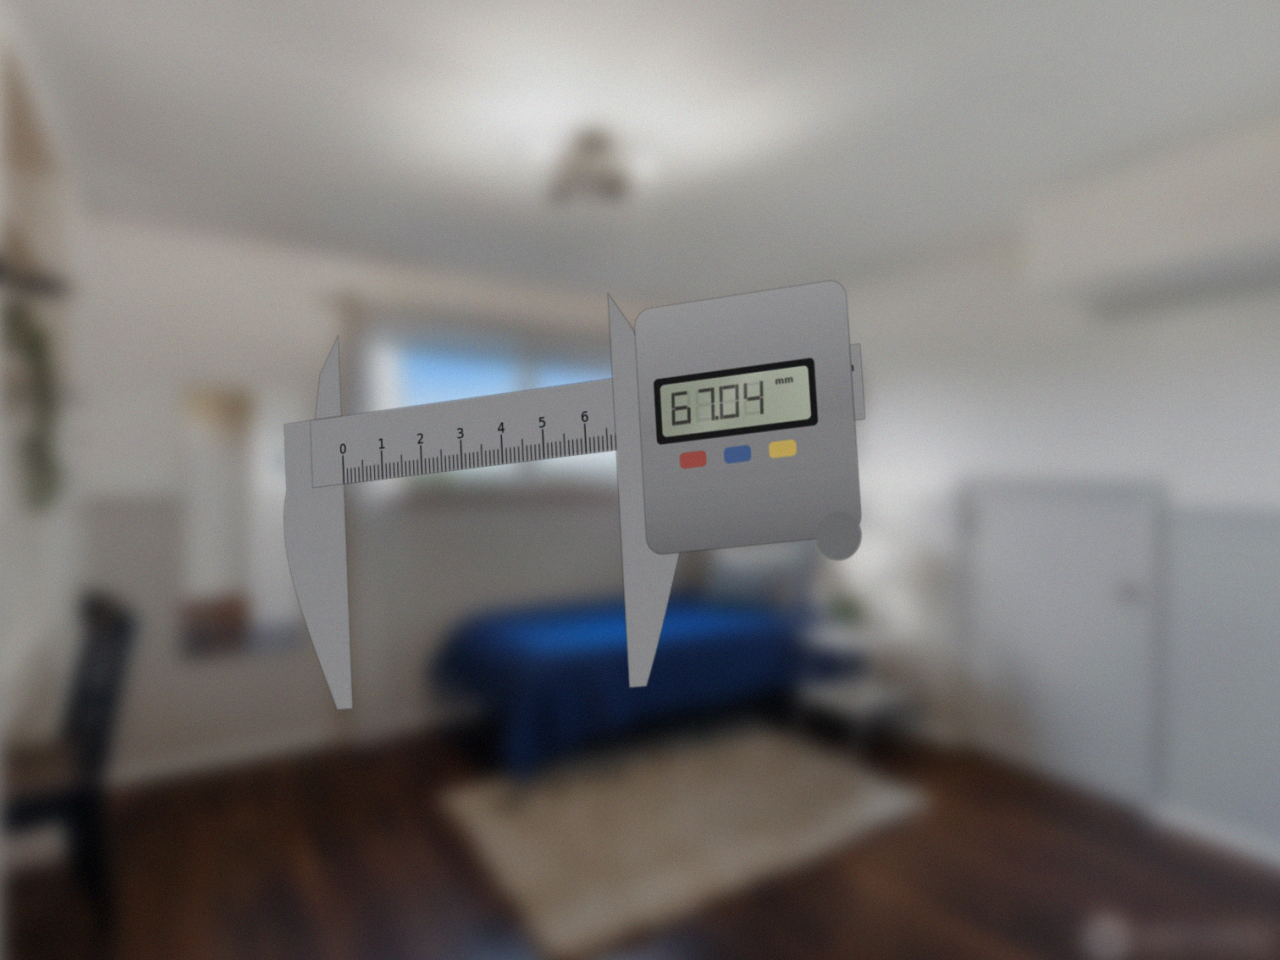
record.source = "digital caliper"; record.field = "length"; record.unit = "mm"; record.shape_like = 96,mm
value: 67.04,mm
